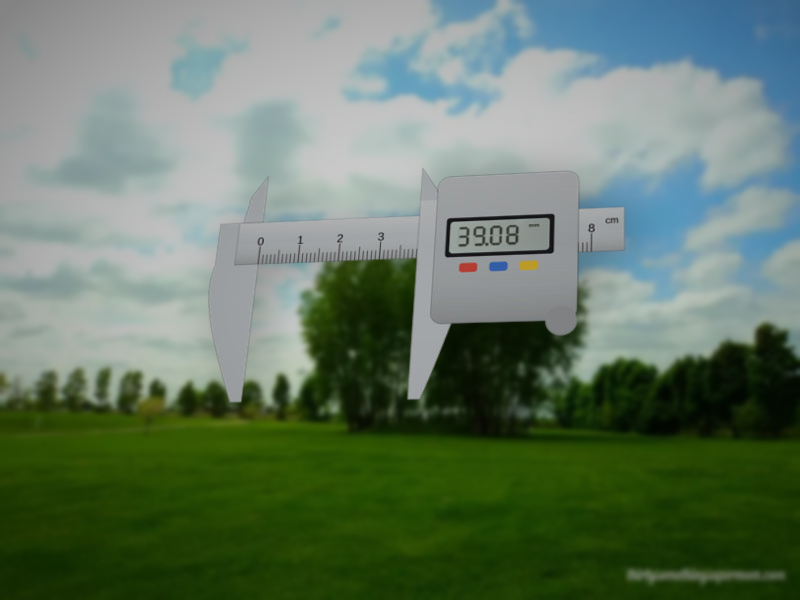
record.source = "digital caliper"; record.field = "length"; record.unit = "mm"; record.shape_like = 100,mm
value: 39.08,mm
